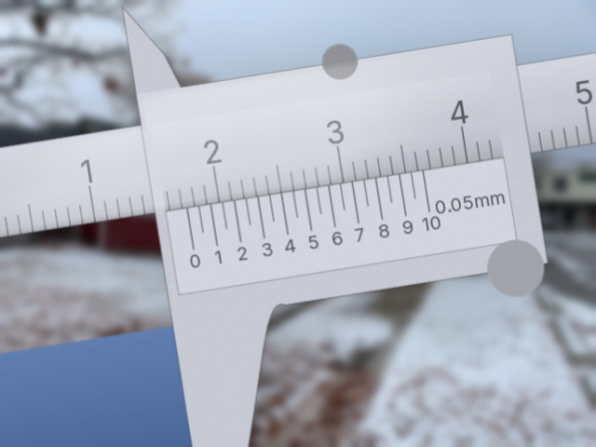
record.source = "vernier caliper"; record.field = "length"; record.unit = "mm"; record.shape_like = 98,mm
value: 17.4,mm
